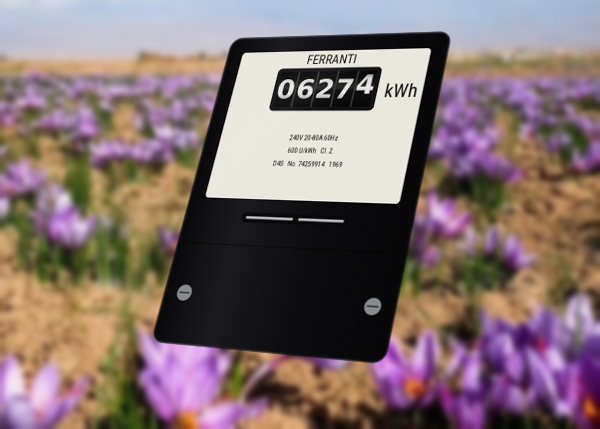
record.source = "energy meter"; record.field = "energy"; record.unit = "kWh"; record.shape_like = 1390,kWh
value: 6274,kWh
